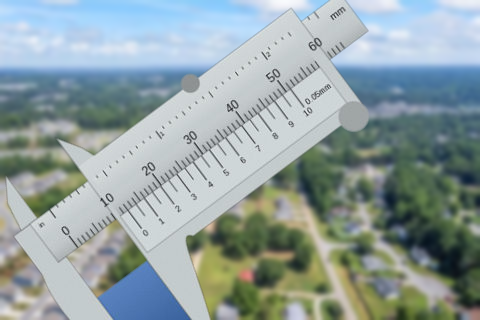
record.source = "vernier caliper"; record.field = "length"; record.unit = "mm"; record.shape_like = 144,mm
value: 12.0,mm
